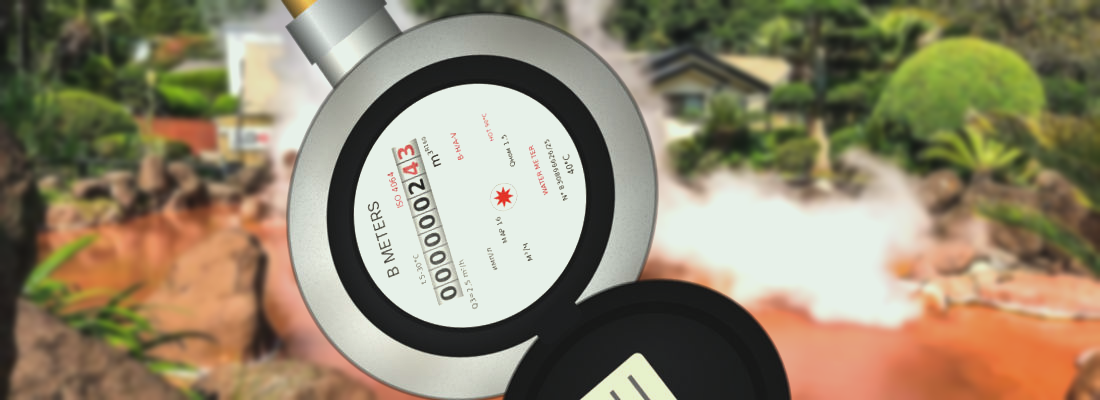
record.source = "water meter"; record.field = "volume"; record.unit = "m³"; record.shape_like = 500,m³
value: 2.43,m³
